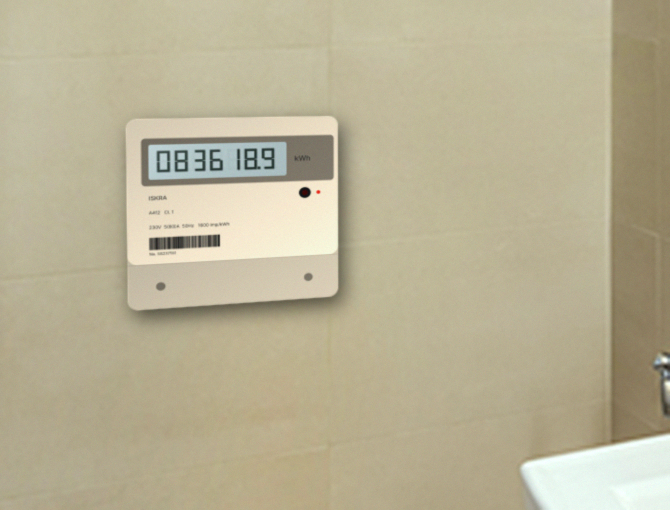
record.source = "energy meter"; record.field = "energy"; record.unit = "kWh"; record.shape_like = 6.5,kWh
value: 83618.9,kWh
